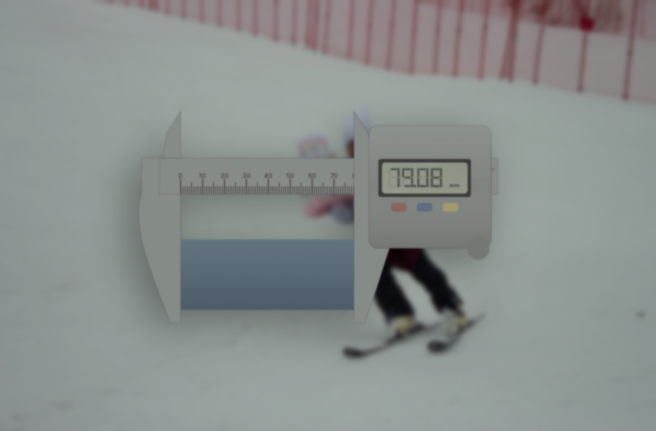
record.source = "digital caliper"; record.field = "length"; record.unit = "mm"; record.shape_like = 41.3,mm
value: 79.08,mm
